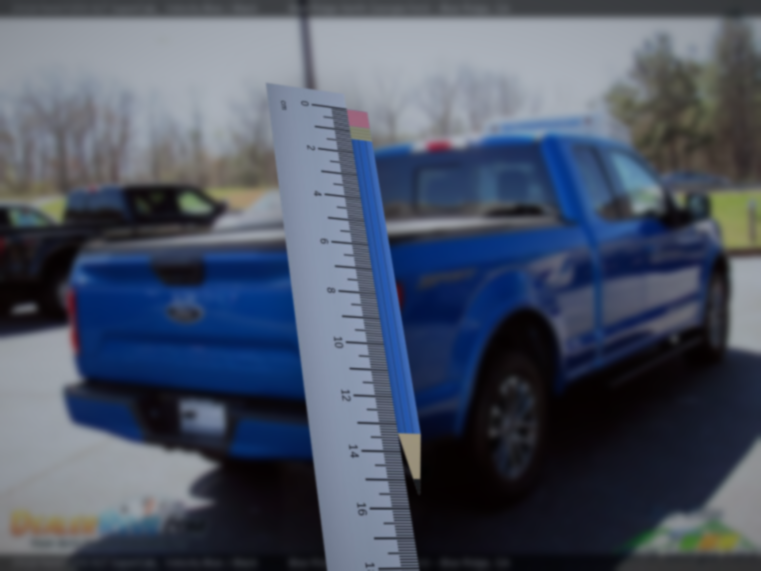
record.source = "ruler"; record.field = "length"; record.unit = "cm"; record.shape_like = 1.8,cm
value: 15.5,cm
